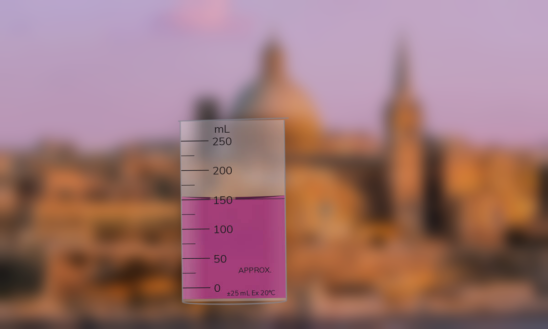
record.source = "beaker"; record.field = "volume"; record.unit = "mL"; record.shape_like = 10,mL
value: 150,mL
